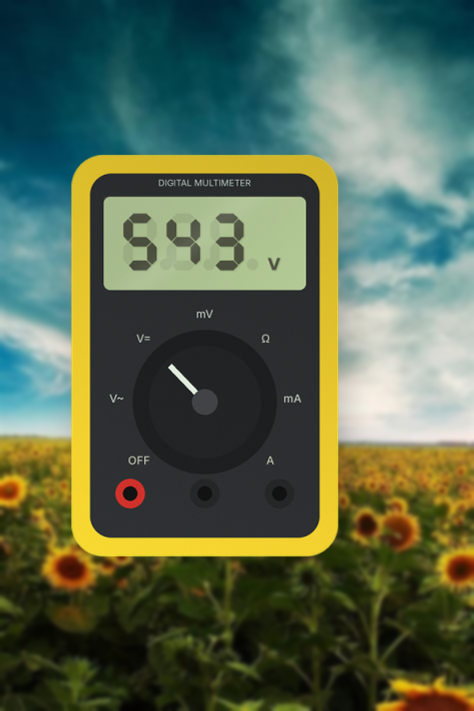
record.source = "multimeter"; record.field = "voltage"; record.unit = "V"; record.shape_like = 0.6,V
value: 543,V
